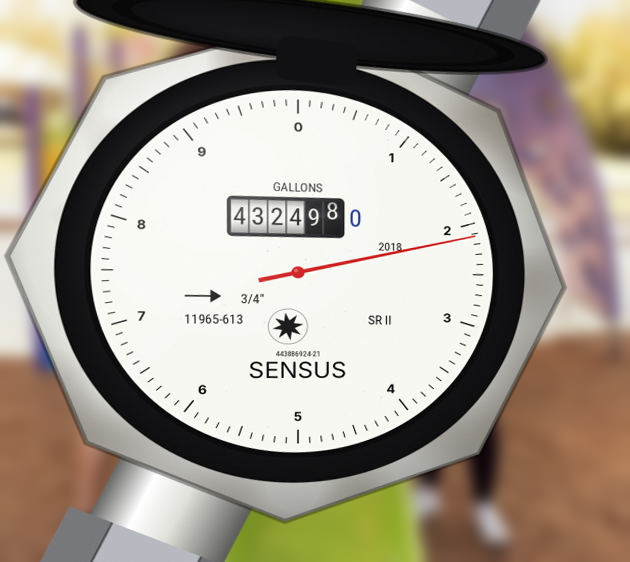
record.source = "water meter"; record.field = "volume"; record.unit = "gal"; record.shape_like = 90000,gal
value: 4324982.1,gal
